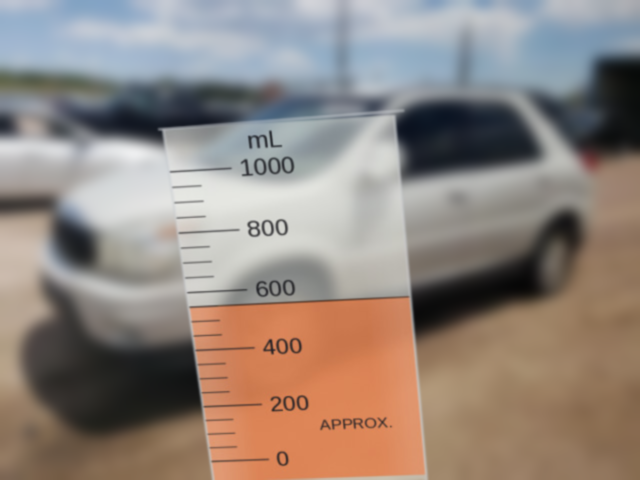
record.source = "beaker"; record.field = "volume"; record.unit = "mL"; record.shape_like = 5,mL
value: 550,mL
